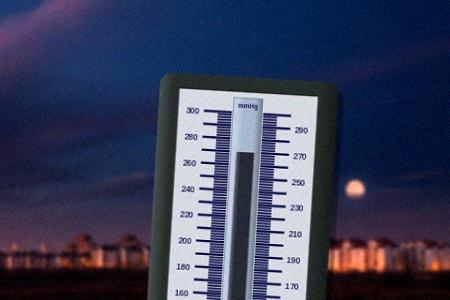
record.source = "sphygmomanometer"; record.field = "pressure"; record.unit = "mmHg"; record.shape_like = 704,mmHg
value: 270,mmHg
